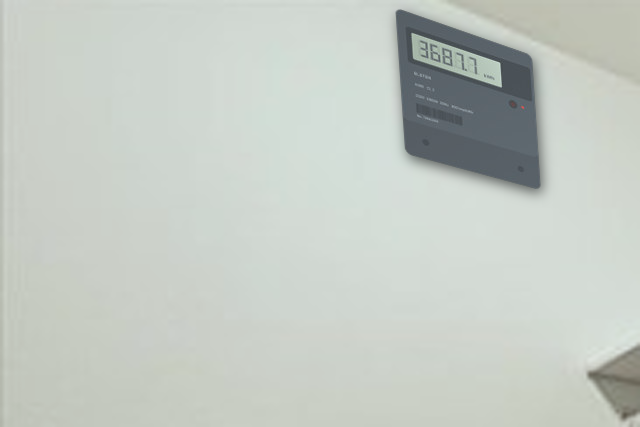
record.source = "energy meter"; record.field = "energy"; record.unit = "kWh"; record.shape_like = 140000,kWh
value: 3687.7,kWh
